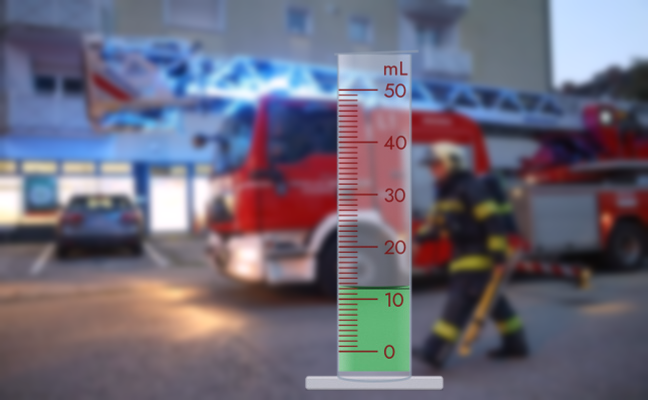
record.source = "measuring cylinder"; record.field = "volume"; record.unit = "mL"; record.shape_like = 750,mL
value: 12,mL
